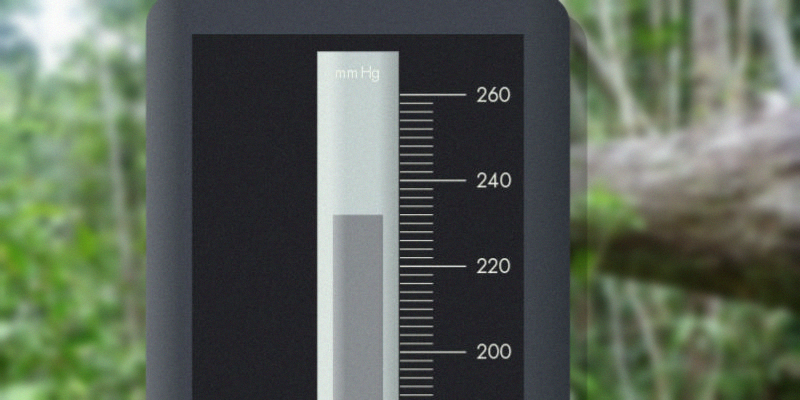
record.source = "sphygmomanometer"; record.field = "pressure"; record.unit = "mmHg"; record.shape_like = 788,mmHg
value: 232,mmHg
